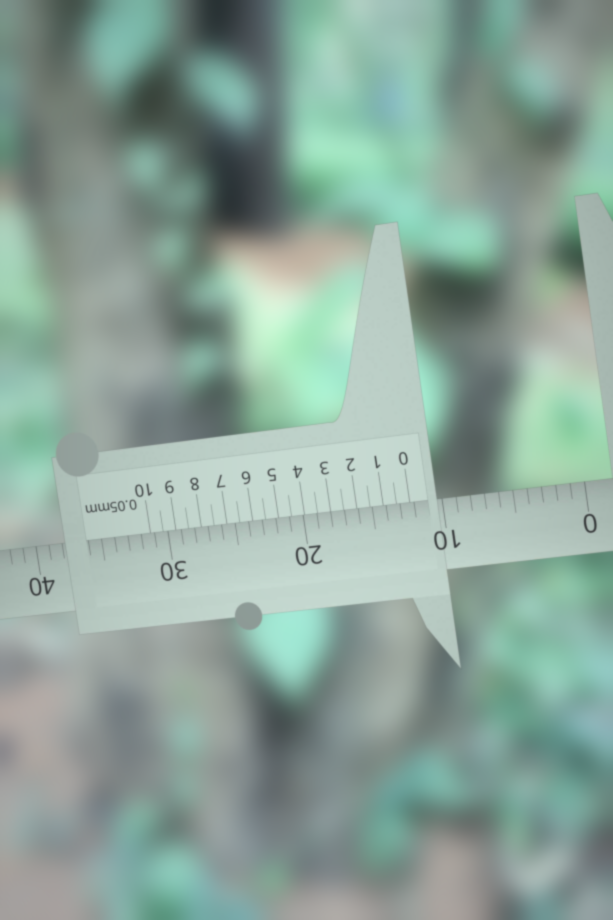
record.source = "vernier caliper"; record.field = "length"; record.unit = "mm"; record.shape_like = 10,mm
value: 12.3,mm
